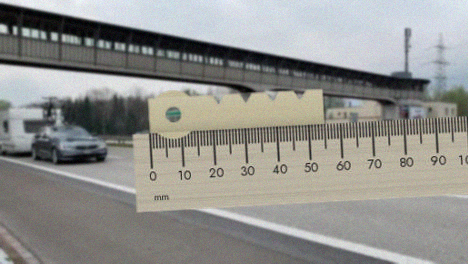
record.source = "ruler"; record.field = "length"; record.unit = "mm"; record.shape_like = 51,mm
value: 55,mm
